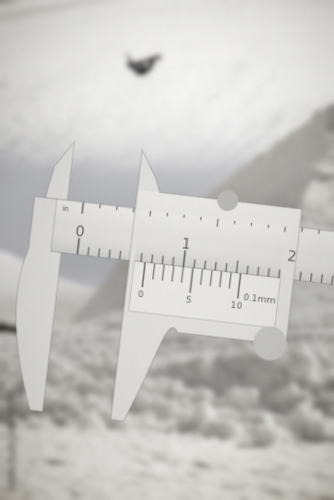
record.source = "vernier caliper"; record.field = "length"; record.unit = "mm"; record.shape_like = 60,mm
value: 6.4,mm
